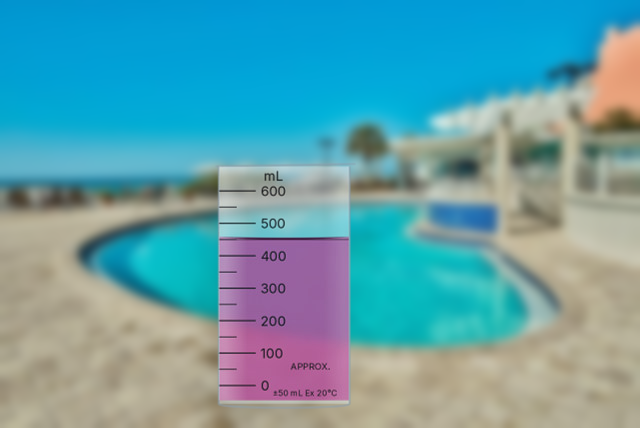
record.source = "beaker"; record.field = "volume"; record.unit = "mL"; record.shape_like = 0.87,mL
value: 450,mL
